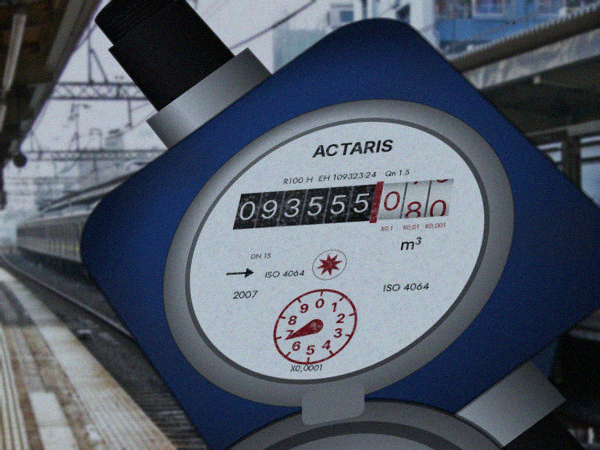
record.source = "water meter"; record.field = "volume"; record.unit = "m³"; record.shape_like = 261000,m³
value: 93555.0796,m³
